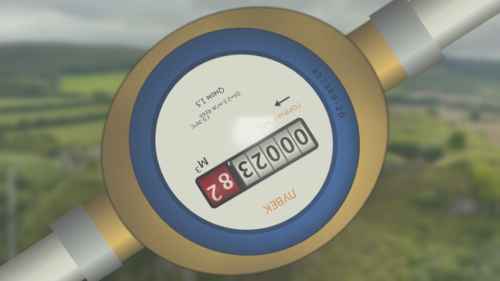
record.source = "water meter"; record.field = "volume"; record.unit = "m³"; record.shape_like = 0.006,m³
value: 23.82,m³
